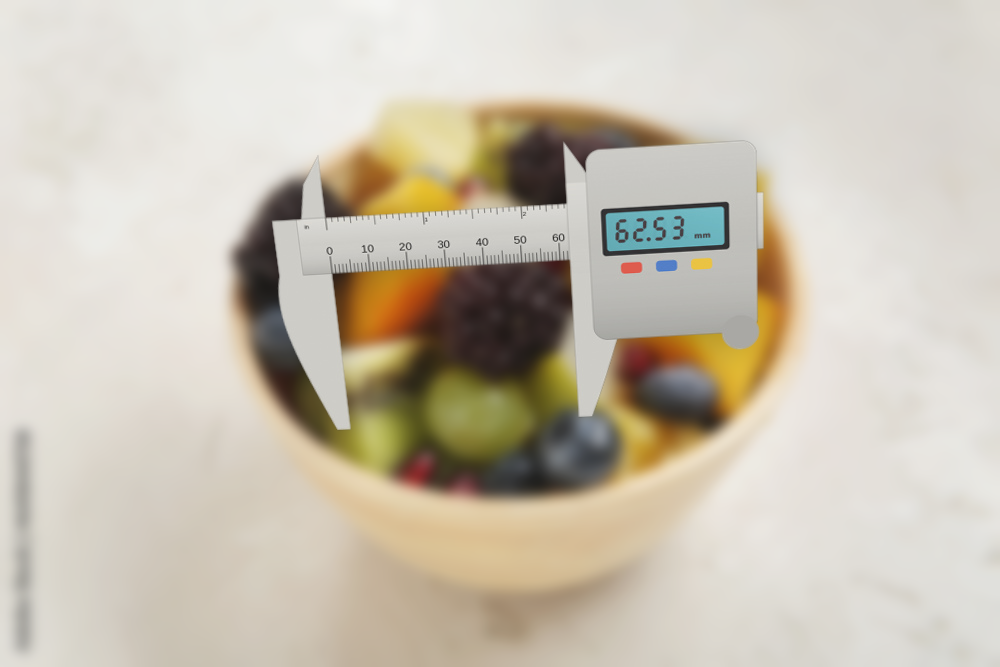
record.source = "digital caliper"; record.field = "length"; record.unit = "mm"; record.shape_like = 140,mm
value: 62.53,mm
